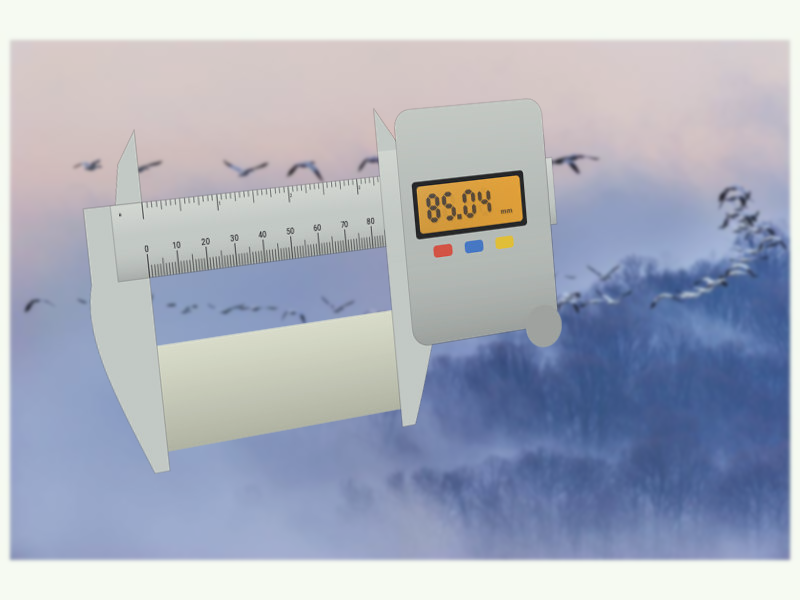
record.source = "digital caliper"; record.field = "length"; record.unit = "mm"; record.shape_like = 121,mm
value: 85.04,mm
